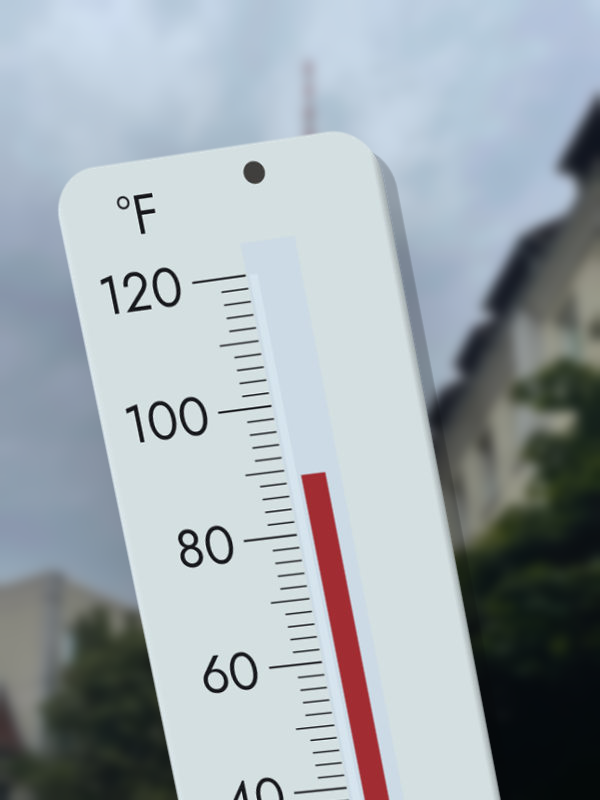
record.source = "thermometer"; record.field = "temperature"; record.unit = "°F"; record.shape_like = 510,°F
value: 89,°F
